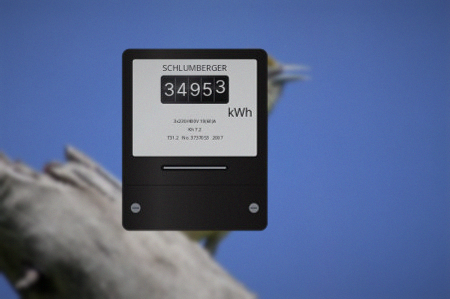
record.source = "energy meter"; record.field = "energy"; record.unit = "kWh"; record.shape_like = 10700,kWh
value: 34953,kWh
